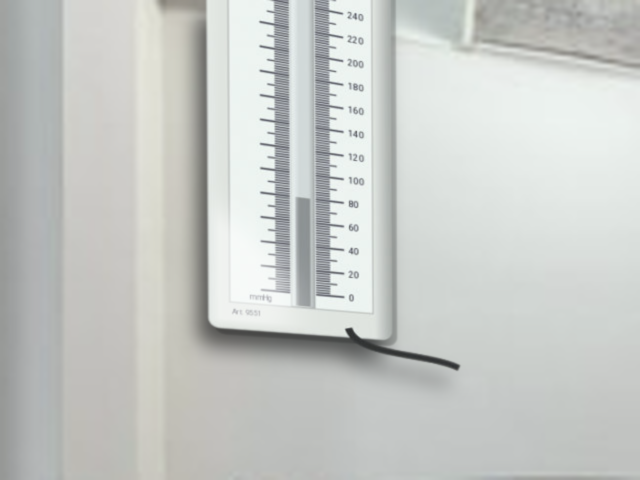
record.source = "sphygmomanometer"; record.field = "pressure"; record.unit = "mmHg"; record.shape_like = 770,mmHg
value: 80,mmHg
